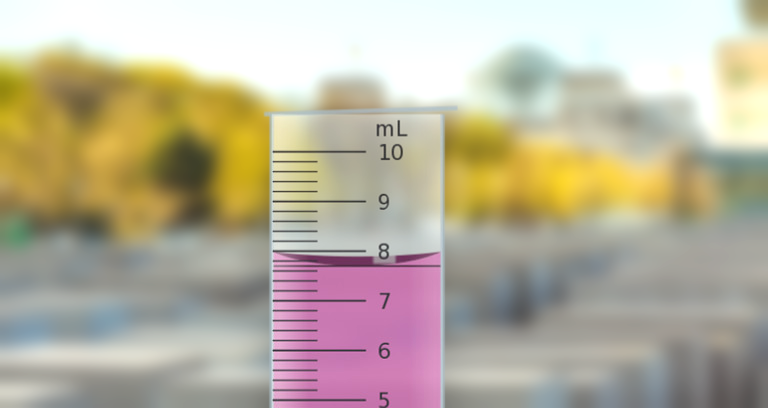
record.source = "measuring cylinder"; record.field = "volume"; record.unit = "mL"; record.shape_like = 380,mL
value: 7.7,mL
